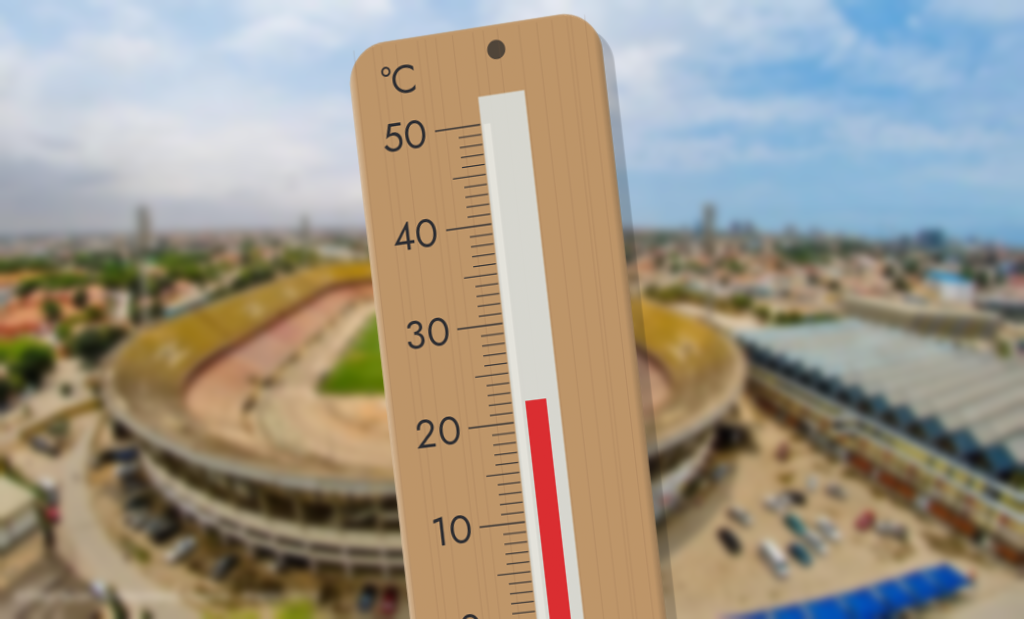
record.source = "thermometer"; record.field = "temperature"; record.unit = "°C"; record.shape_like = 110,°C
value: 22,°C
